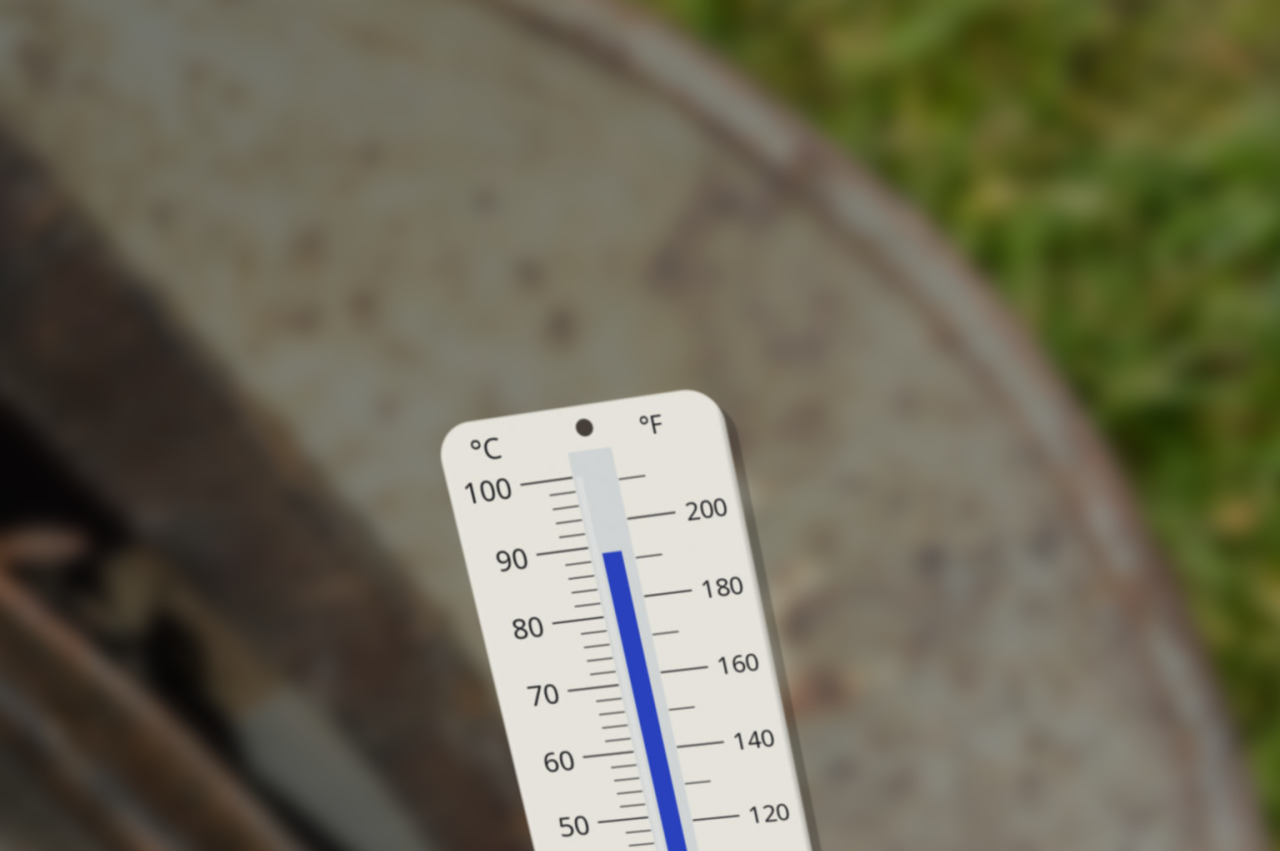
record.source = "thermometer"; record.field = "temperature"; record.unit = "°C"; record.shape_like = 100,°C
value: 89,°C
